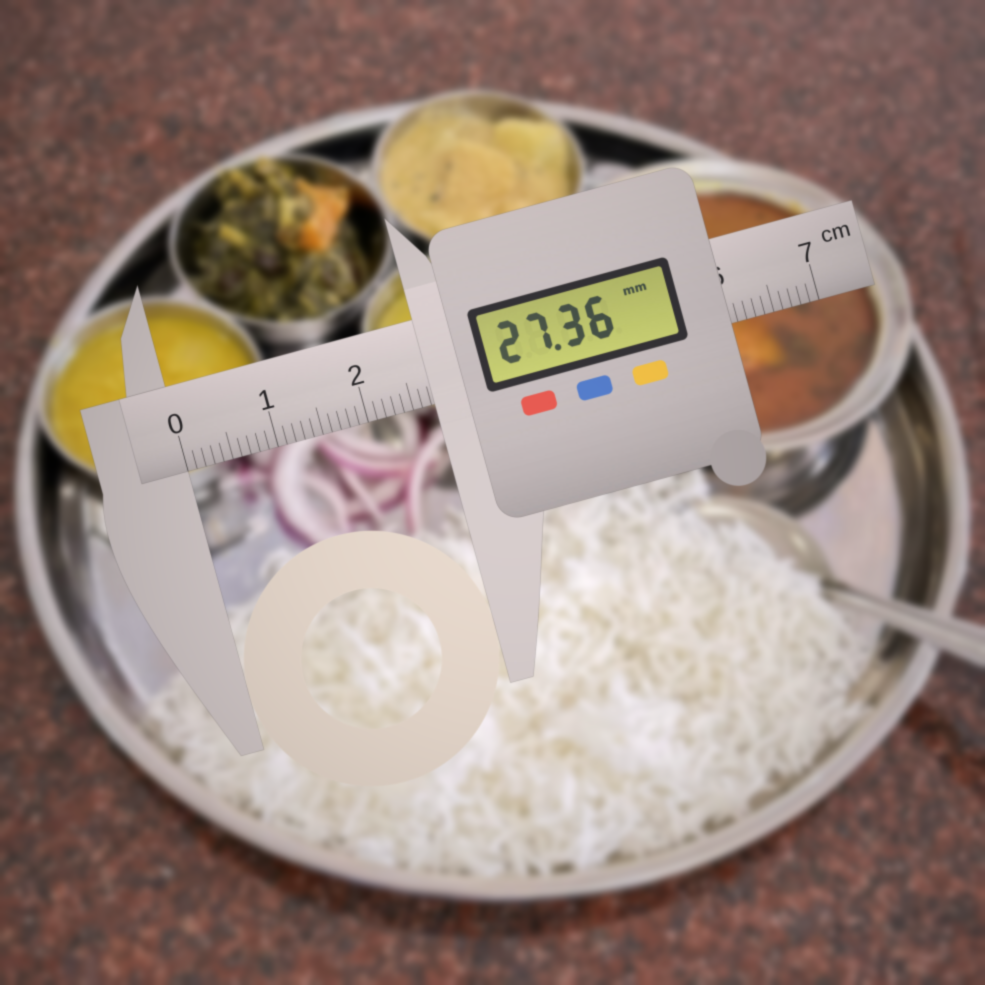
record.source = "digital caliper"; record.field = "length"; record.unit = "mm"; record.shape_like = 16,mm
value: 27.36,mm
